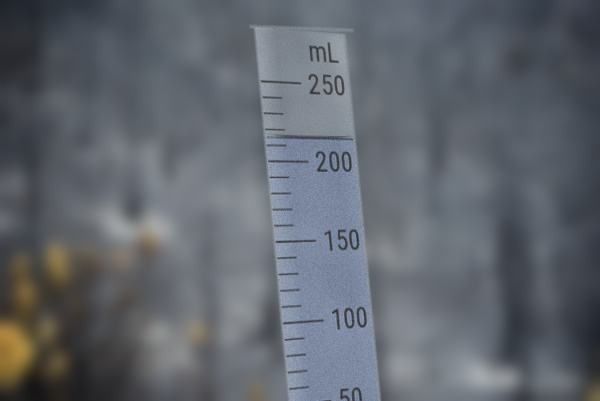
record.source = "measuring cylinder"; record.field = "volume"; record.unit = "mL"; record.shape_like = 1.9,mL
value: 215,mL
